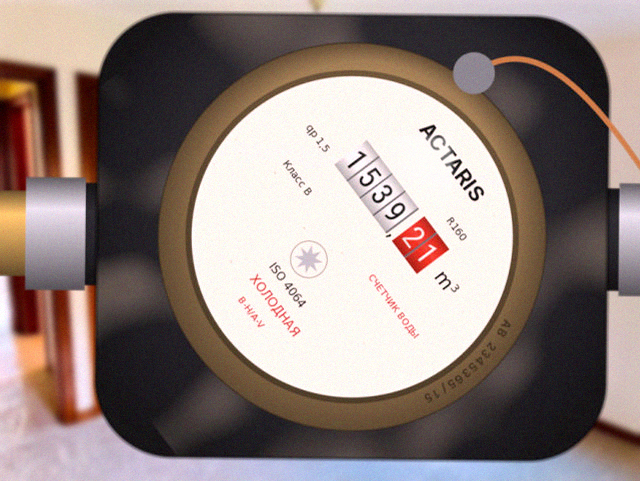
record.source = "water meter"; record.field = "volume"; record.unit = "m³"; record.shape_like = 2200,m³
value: 1539.21,m³
